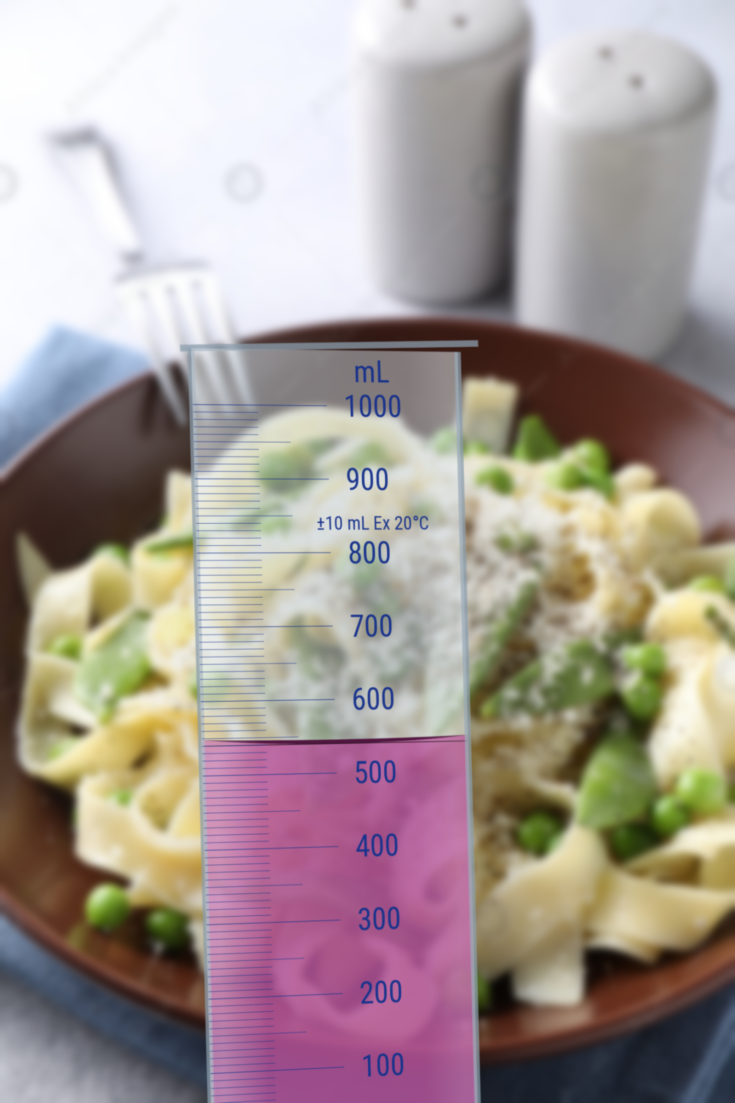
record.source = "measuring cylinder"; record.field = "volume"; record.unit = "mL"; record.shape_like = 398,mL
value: 540,mL
